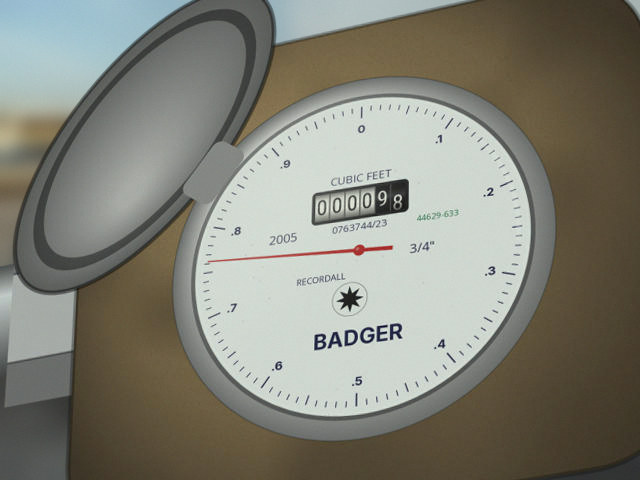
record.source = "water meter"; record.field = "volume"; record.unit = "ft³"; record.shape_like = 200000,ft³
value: 97.76,ft³
